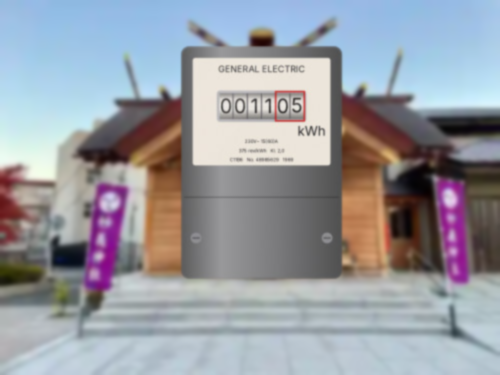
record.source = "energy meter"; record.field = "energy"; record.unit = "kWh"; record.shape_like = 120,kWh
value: 11.05,kWh
